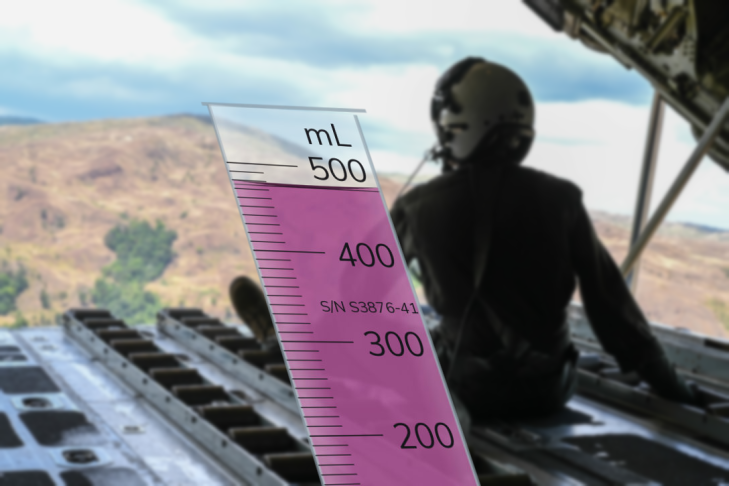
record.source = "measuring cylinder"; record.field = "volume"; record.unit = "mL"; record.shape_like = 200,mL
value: 475,mL
